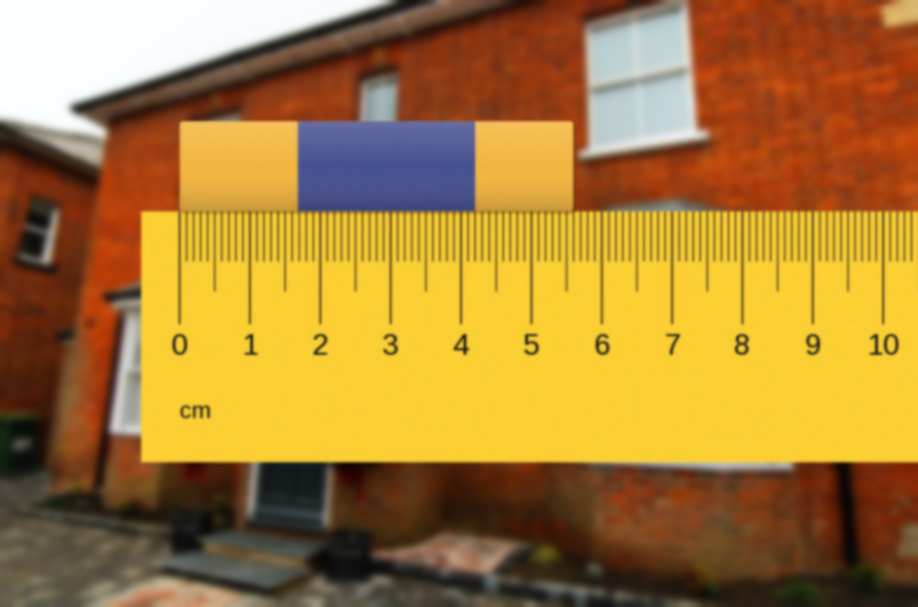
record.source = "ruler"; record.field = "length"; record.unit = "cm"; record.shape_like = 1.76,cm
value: 5.6,cm
